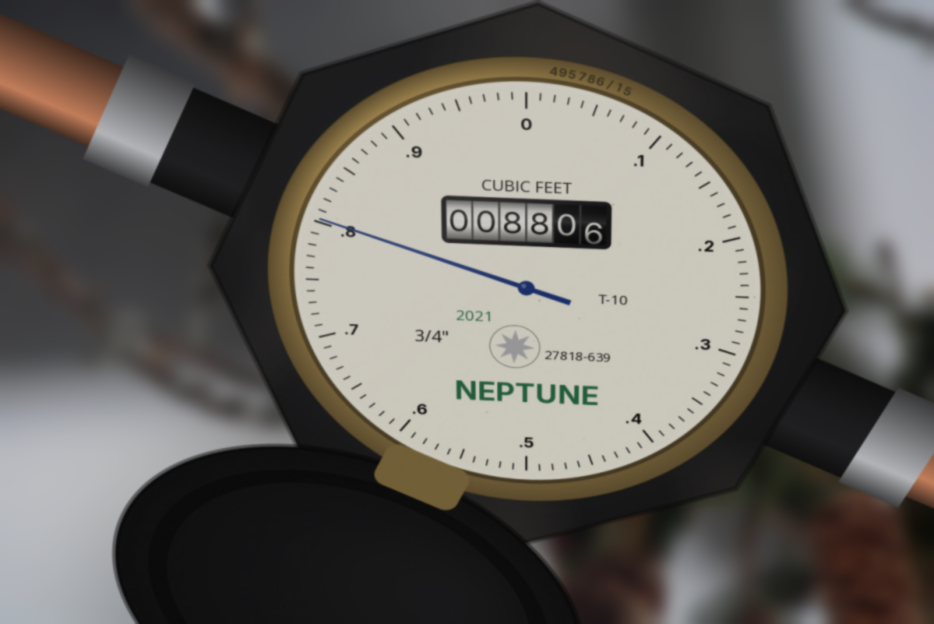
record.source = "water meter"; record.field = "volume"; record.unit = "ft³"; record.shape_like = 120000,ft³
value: 8805.80,ft³
